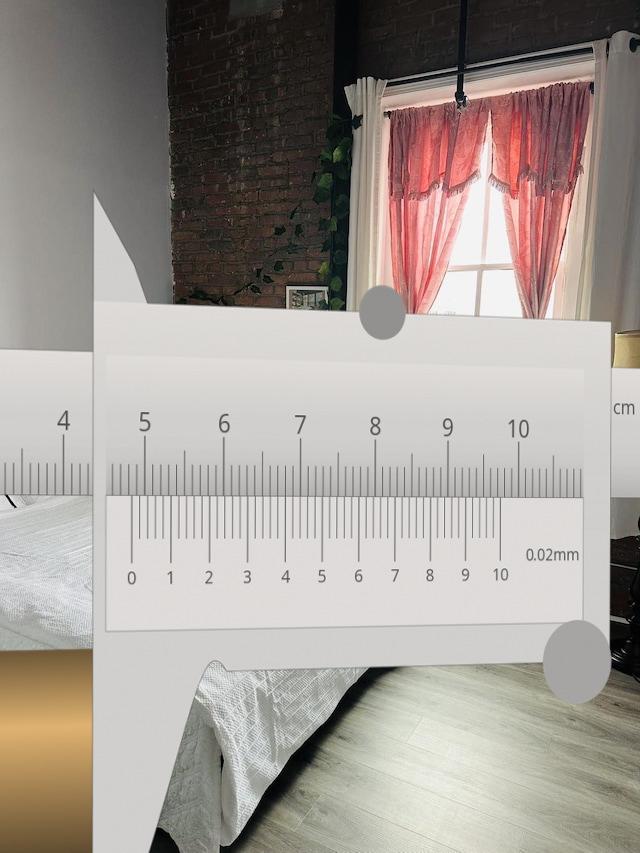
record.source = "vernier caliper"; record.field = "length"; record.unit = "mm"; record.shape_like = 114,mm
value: 48.4,mm
